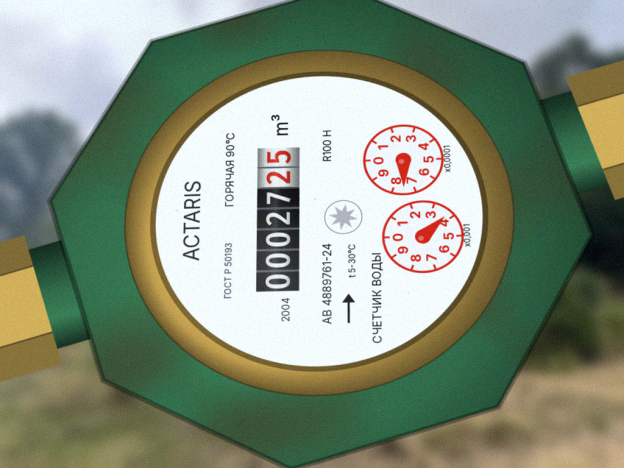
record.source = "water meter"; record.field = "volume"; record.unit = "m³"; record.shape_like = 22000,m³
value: 27.2537,m³
